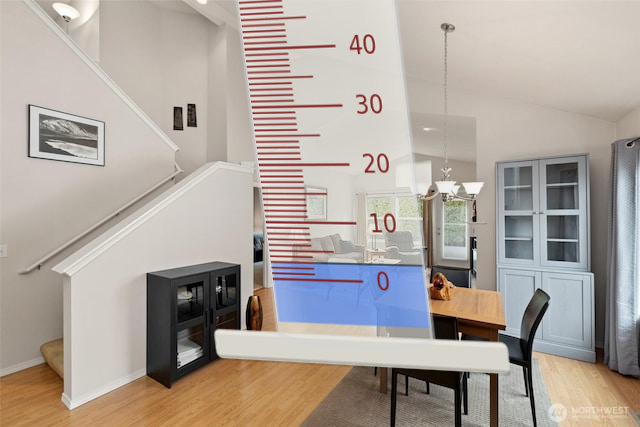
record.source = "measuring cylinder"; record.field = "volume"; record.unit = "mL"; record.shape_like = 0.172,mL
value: 3,mL
